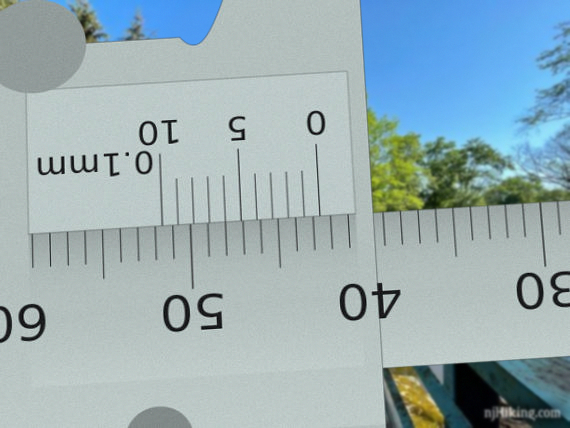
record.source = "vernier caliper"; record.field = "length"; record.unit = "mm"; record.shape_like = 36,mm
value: 42.6,mm
